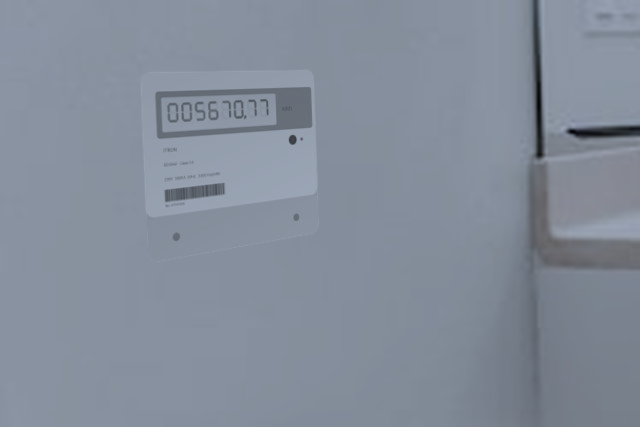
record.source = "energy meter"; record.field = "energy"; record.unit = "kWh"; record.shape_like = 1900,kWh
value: 5670.77,kWh
